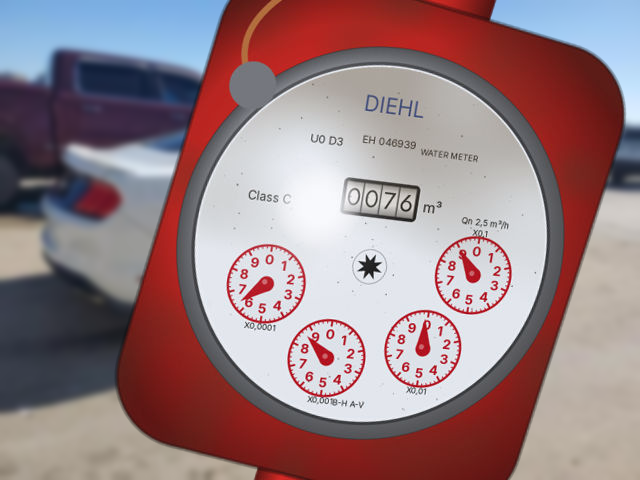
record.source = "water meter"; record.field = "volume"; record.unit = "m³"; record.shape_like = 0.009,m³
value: 76.8986,m³
